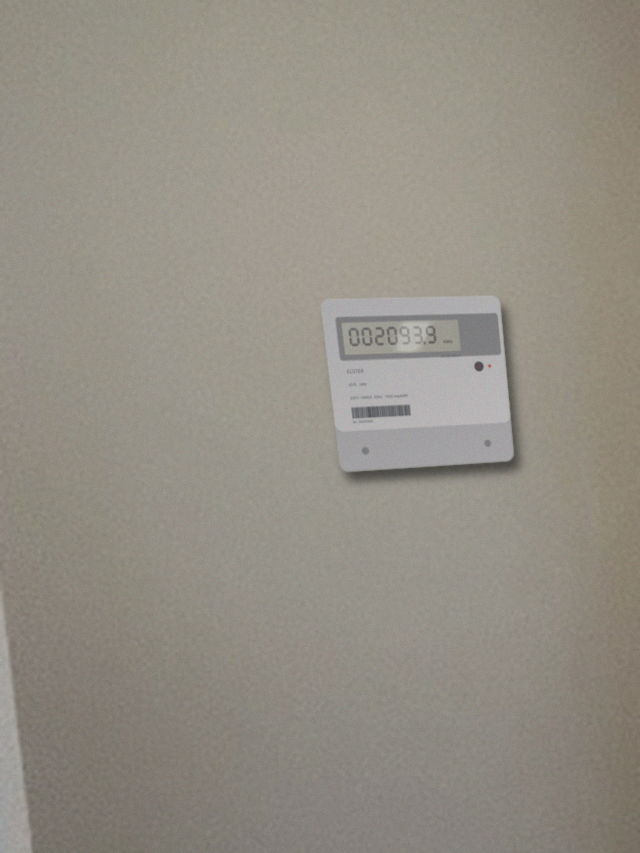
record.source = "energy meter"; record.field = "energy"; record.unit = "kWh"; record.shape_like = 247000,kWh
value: 2093.9,kWh
